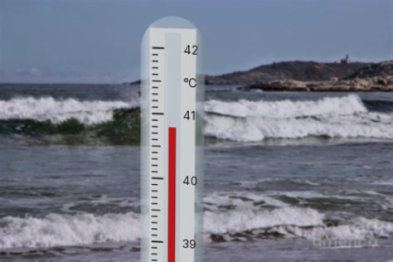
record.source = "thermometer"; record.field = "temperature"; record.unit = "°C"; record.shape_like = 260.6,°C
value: 40.8,°C
